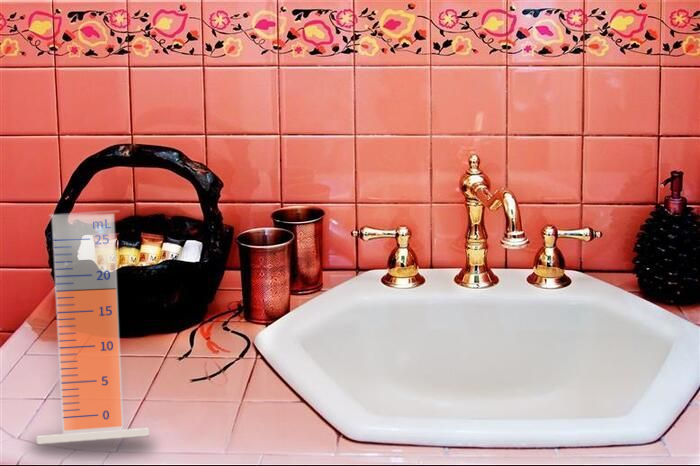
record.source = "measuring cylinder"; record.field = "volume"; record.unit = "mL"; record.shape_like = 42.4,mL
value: 18,mL
